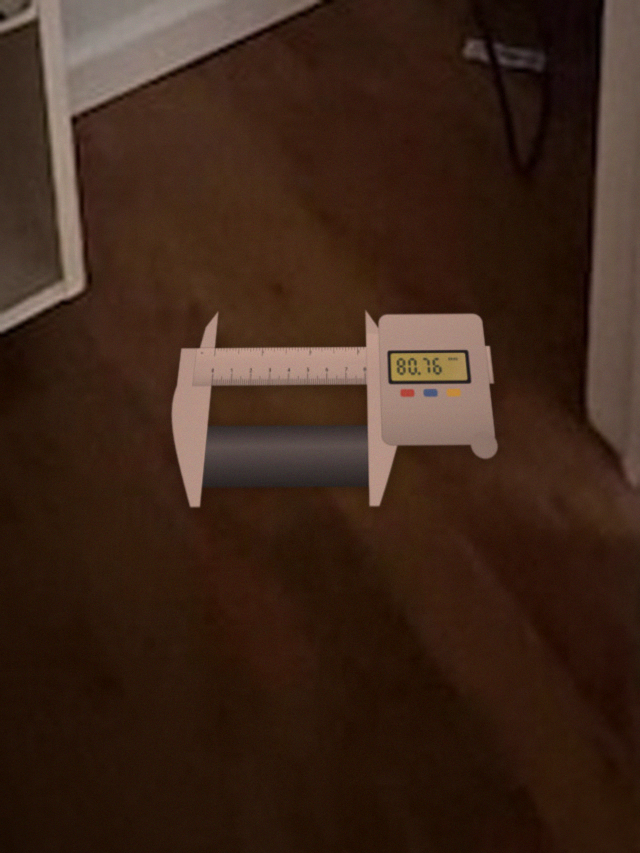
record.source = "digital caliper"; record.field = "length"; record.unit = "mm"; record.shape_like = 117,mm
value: 80.76,mm
